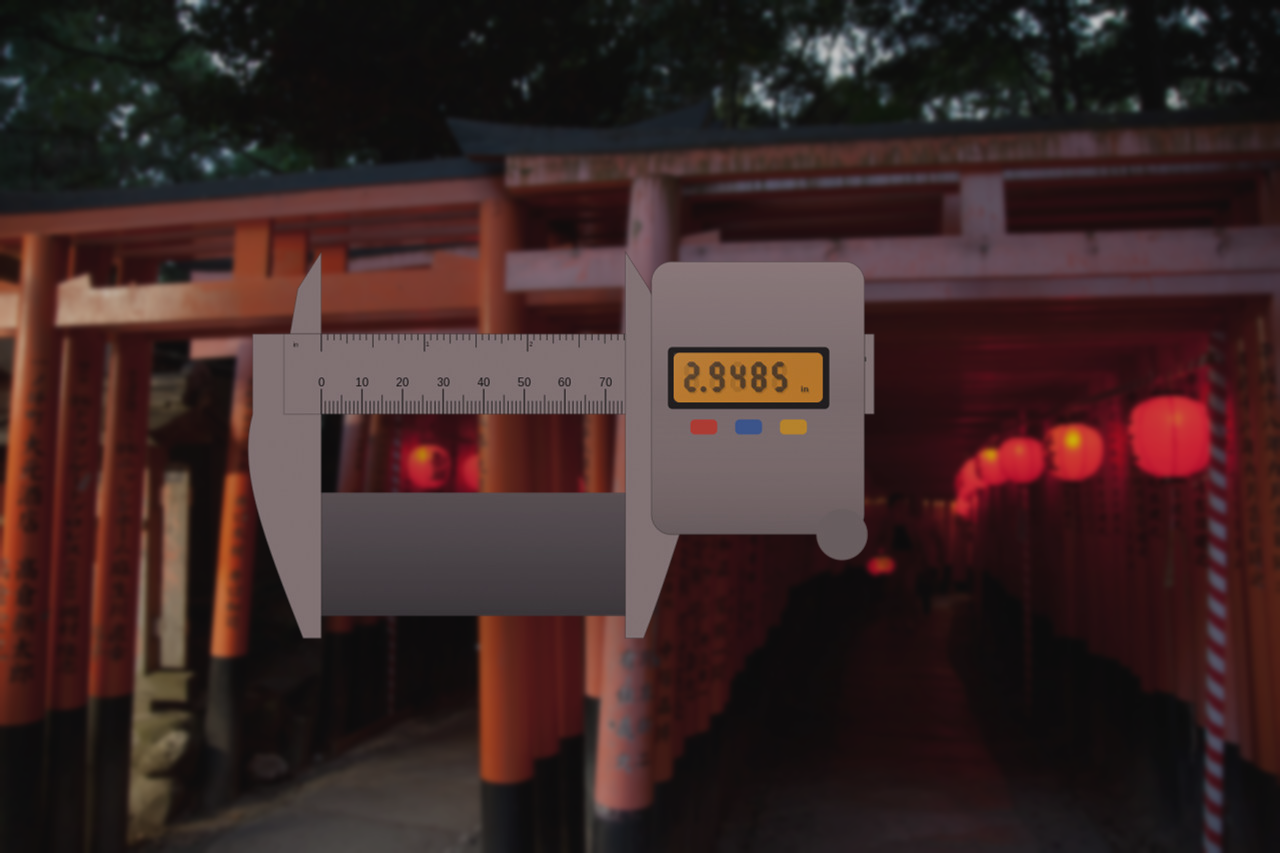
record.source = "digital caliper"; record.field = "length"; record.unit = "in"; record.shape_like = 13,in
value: 2.9485,in
